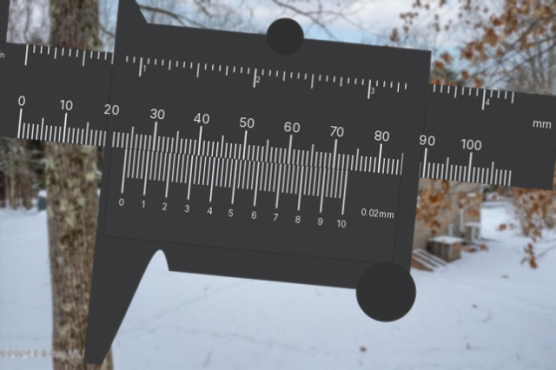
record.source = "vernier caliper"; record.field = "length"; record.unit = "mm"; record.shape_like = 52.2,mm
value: 24.0,mm
